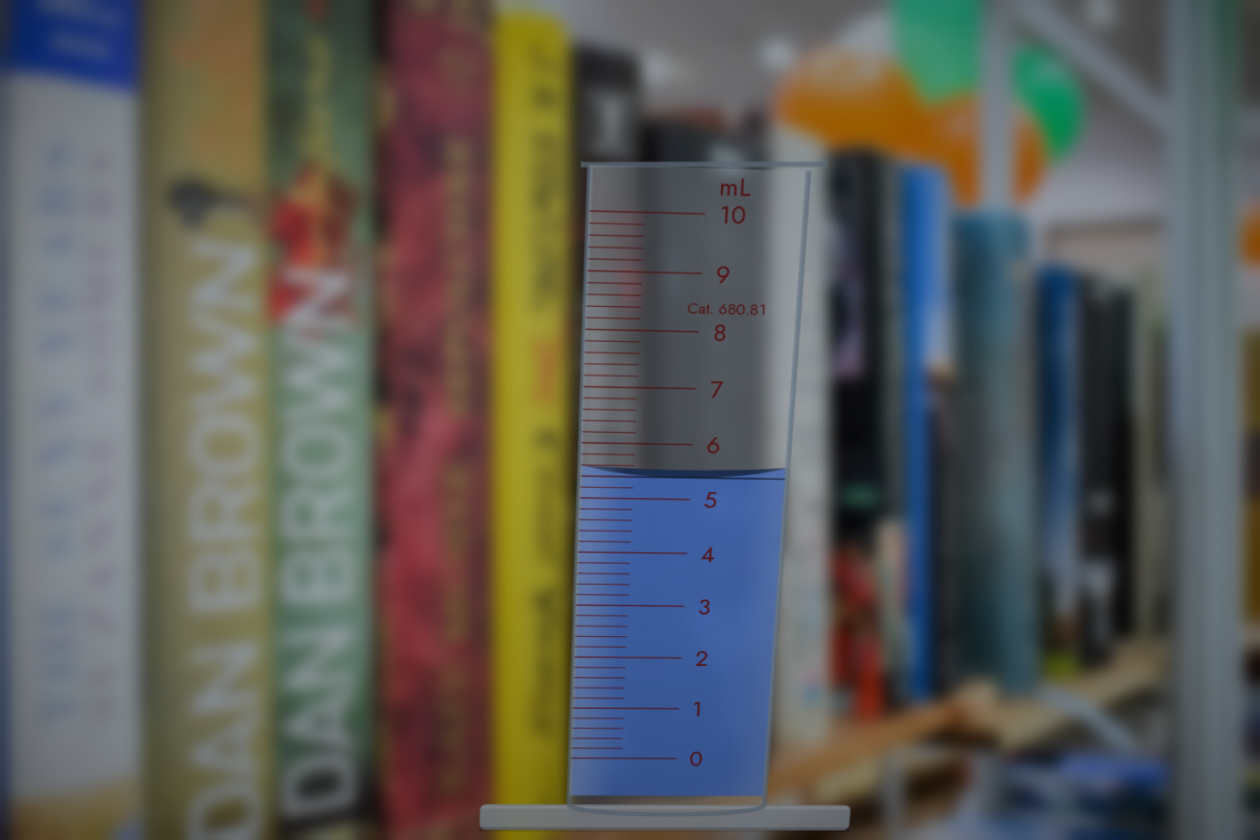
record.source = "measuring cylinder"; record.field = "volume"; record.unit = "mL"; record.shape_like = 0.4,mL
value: 5.4,mL
